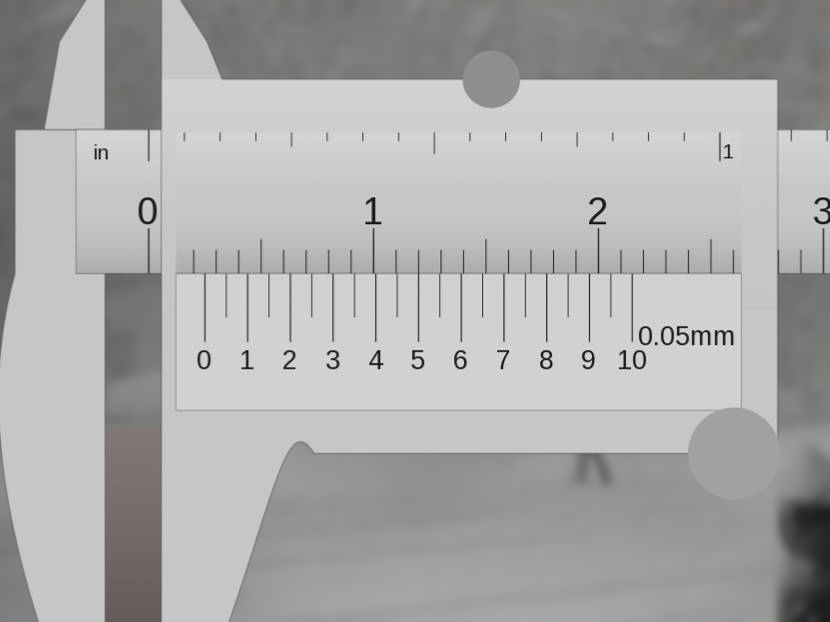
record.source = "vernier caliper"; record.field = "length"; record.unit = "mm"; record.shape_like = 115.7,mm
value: 2.50,mm
